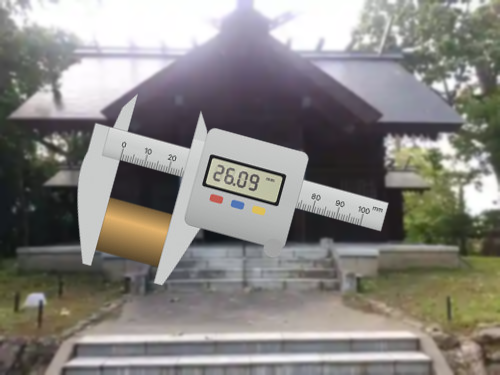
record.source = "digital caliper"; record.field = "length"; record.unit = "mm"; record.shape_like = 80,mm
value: 26.09,mm
